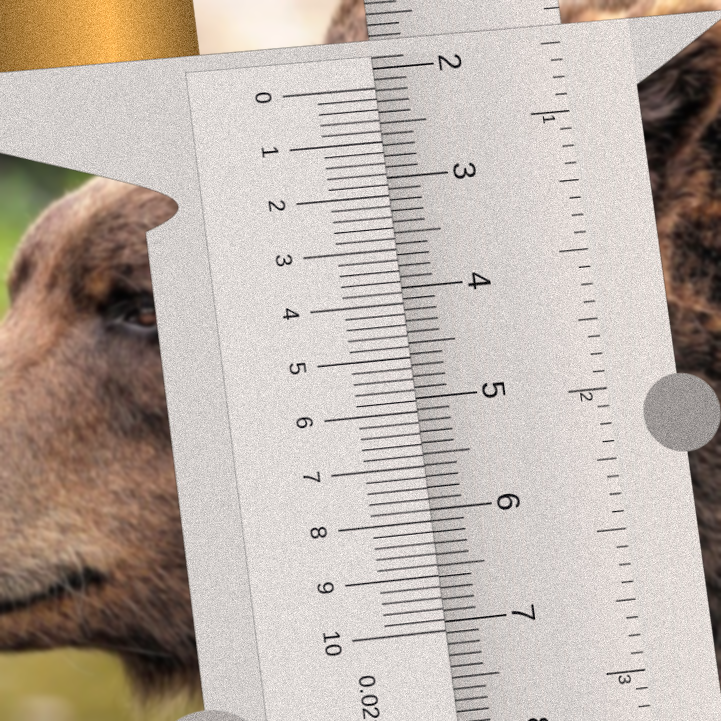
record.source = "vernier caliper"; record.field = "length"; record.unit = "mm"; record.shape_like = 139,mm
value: 21.8,mm
